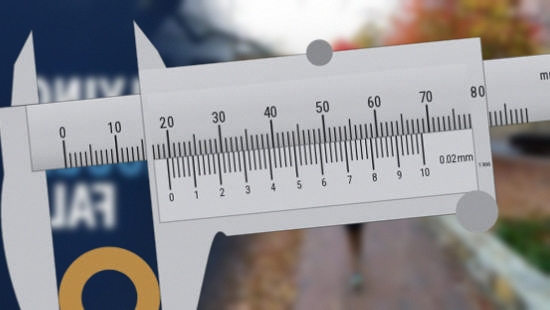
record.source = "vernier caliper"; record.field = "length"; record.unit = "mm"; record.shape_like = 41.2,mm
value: 19.5,mm
